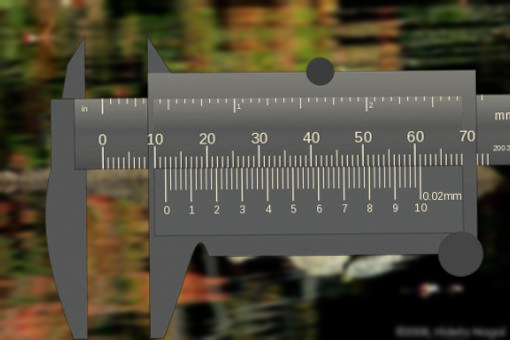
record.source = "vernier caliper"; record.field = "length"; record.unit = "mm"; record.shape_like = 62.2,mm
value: 12.0,mm
